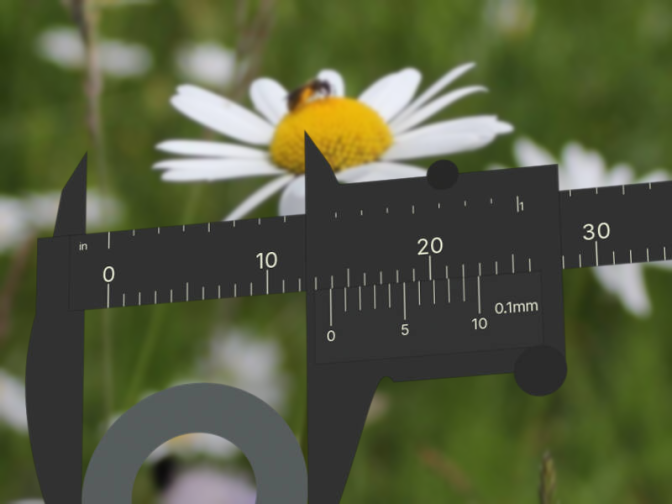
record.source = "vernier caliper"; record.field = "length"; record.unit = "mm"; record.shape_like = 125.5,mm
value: 13.9,mm
